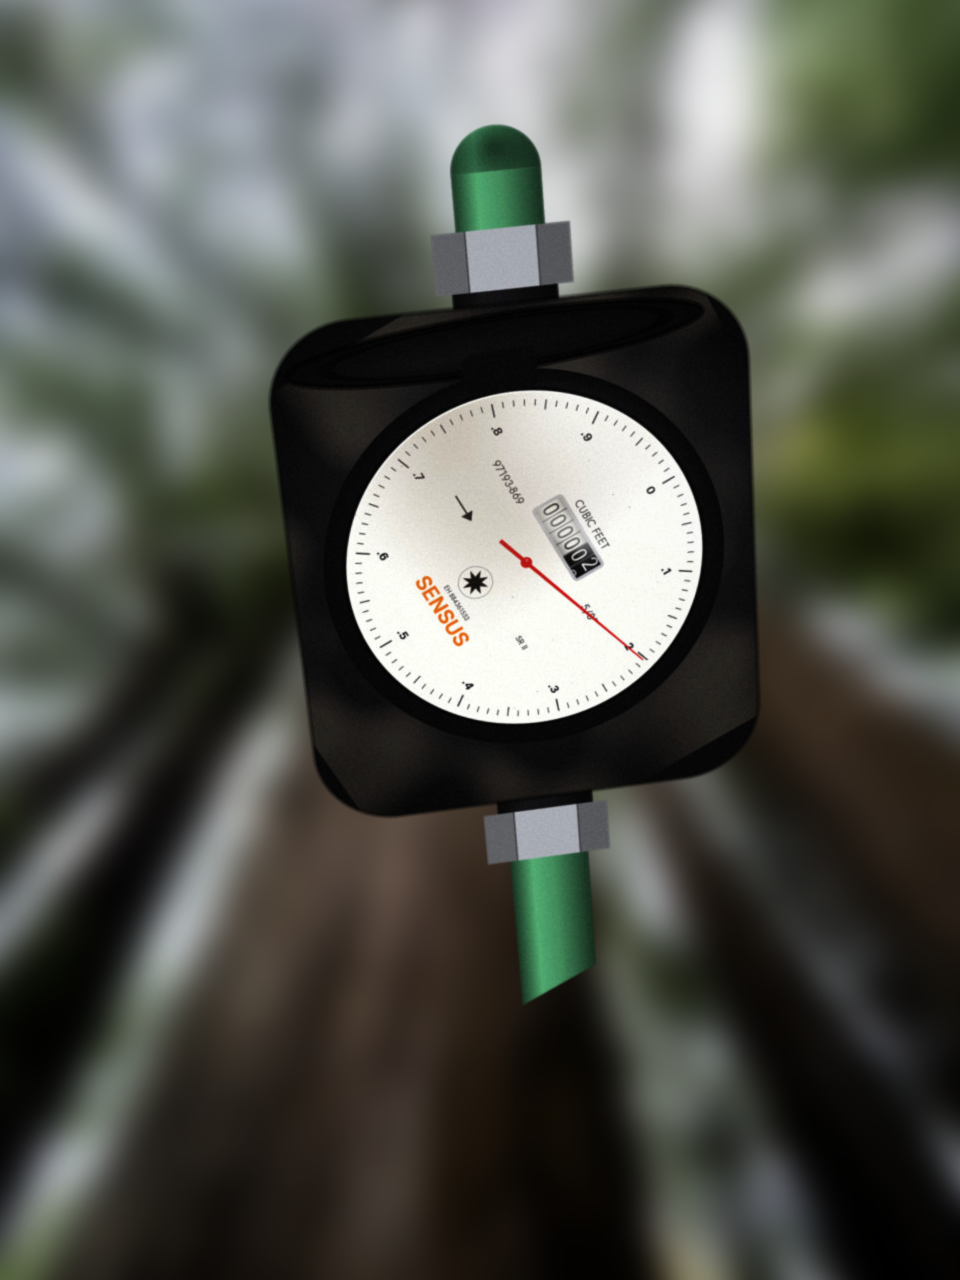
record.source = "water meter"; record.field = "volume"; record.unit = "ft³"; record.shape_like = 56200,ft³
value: 2.20,ft³
